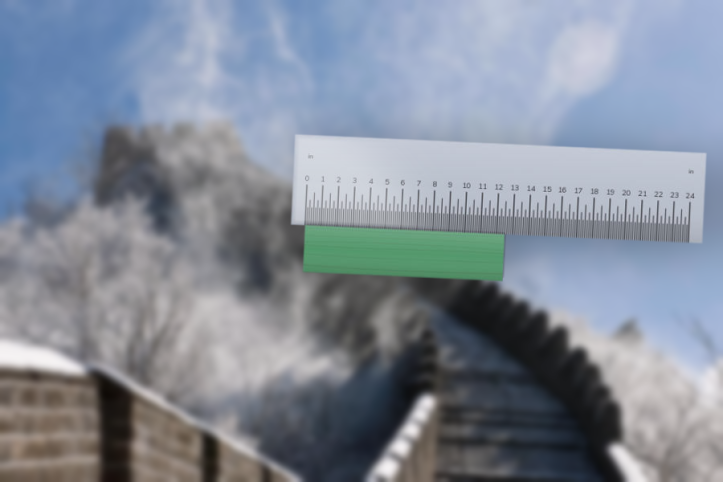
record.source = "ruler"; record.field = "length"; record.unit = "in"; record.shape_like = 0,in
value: 12.5,in
